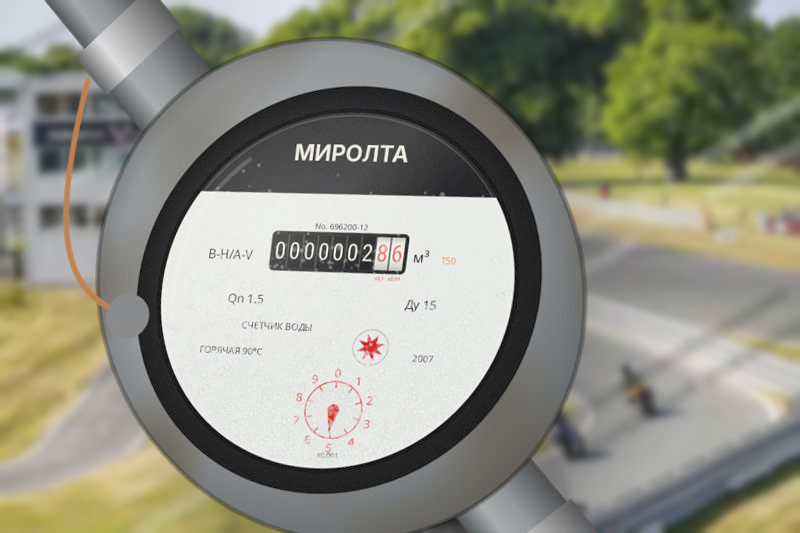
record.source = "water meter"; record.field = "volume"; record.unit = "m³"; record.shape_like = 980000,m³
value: 2.865,m³
